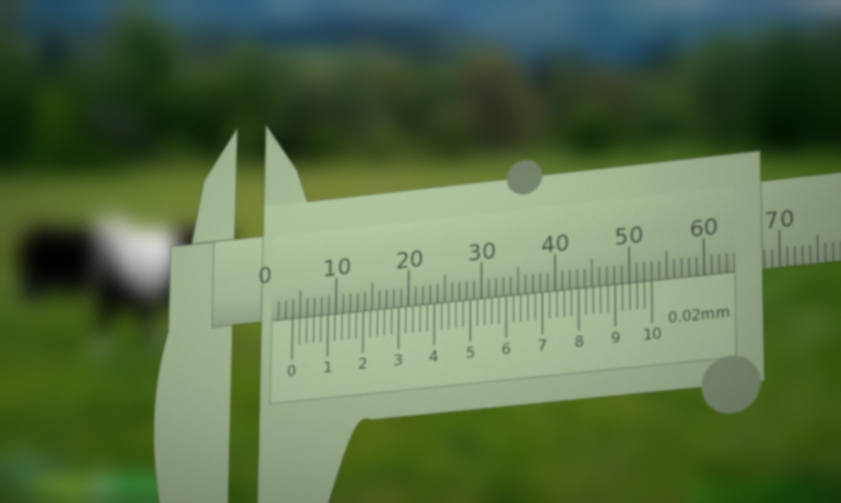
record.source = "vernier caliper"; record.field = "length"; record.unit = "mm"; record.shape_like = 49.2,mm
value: 4.0,mm
